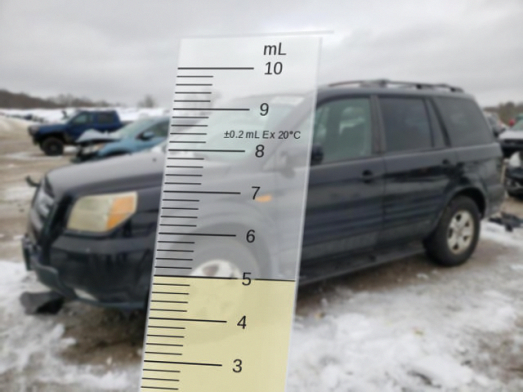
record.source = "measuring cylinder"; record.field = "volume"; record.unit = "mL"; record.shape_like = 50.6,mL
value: 5,mL
